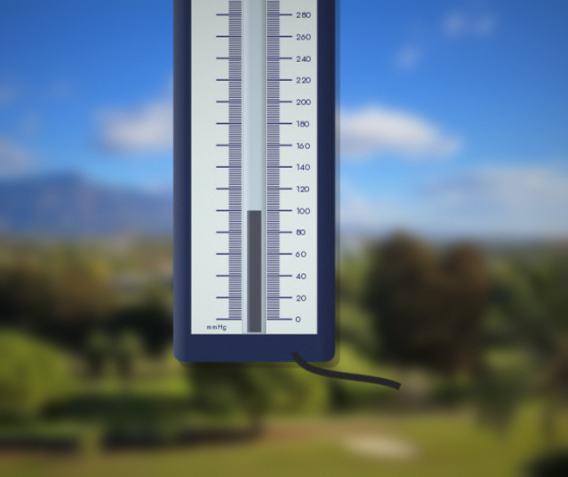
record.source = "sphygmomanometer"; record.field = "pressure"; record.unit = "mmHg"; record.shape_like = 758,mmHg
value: 100,mmHg
